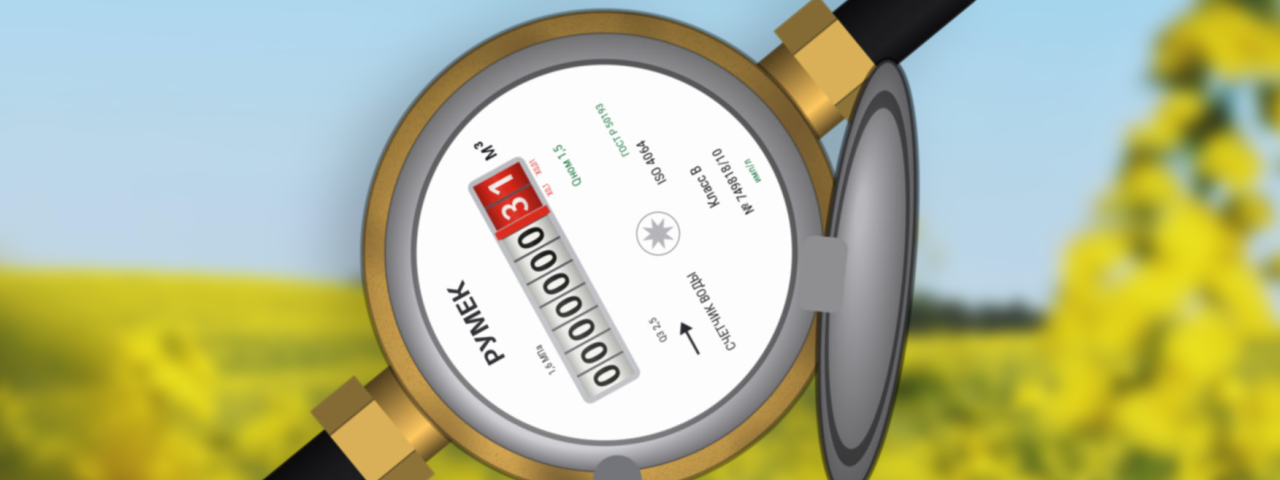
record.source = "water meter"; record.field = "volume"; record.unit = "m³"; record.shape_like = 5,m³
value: 0.31,m³
